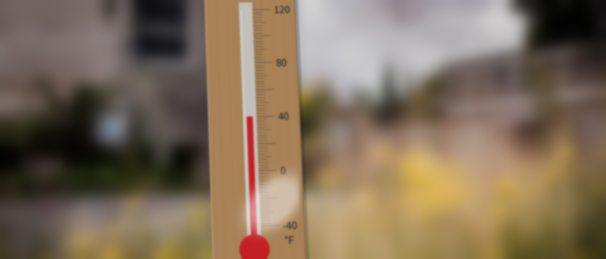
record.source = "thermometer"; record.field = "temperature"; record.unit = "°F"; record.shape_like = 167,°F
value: 40,°F
